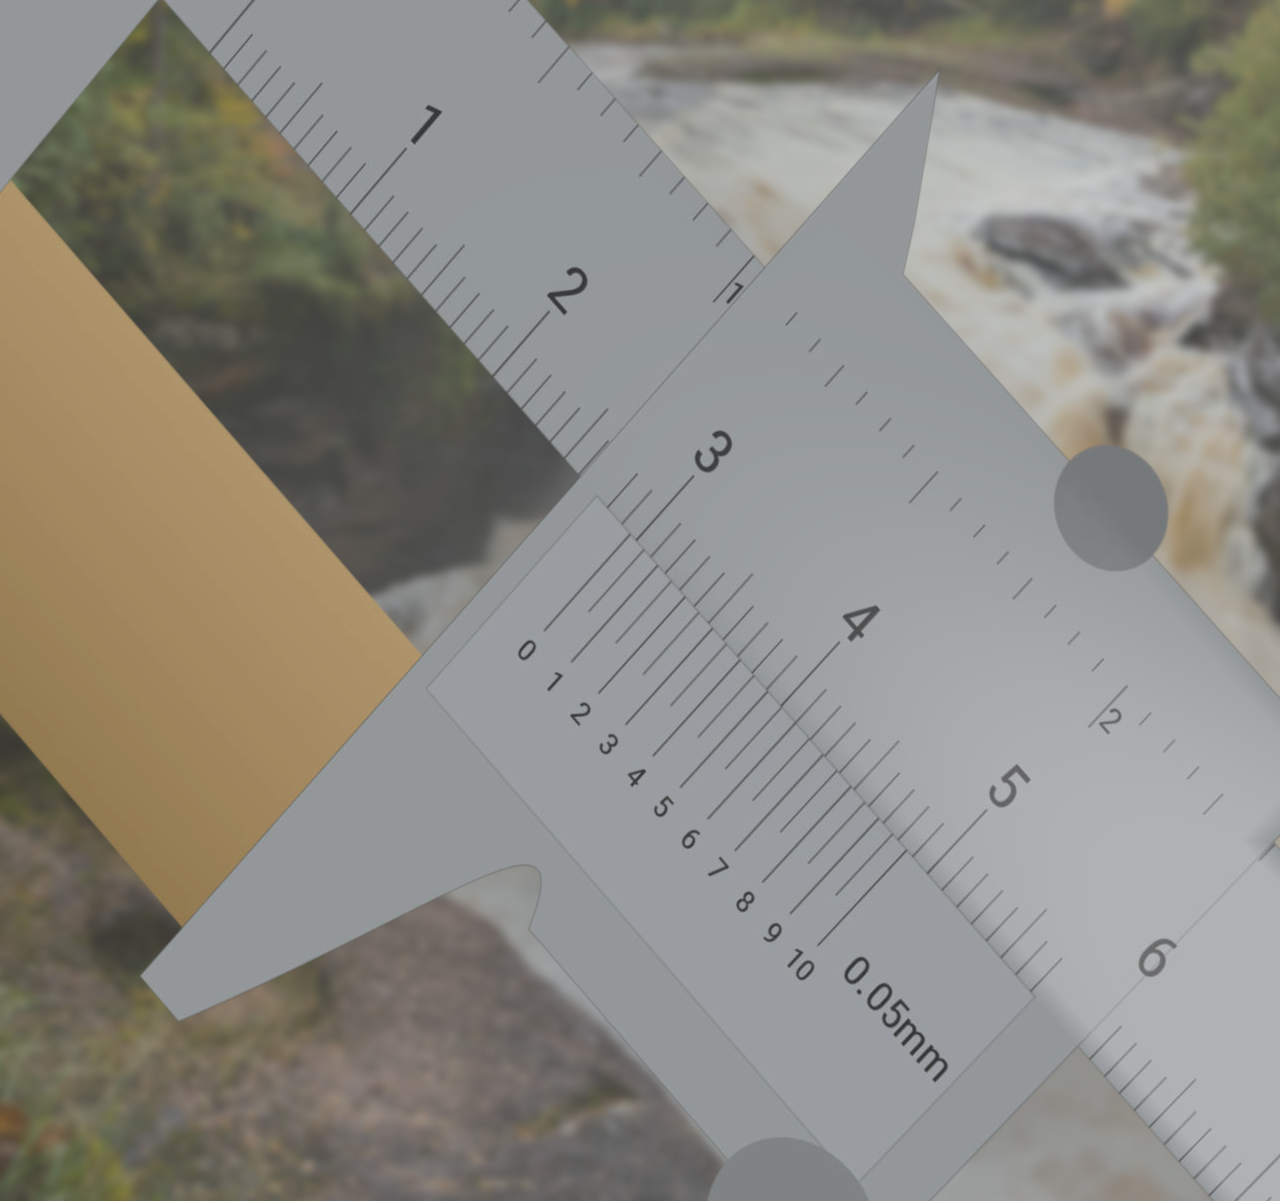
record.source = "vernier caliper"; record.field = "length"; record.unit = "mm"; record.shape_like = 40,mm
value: 29.6,mm
